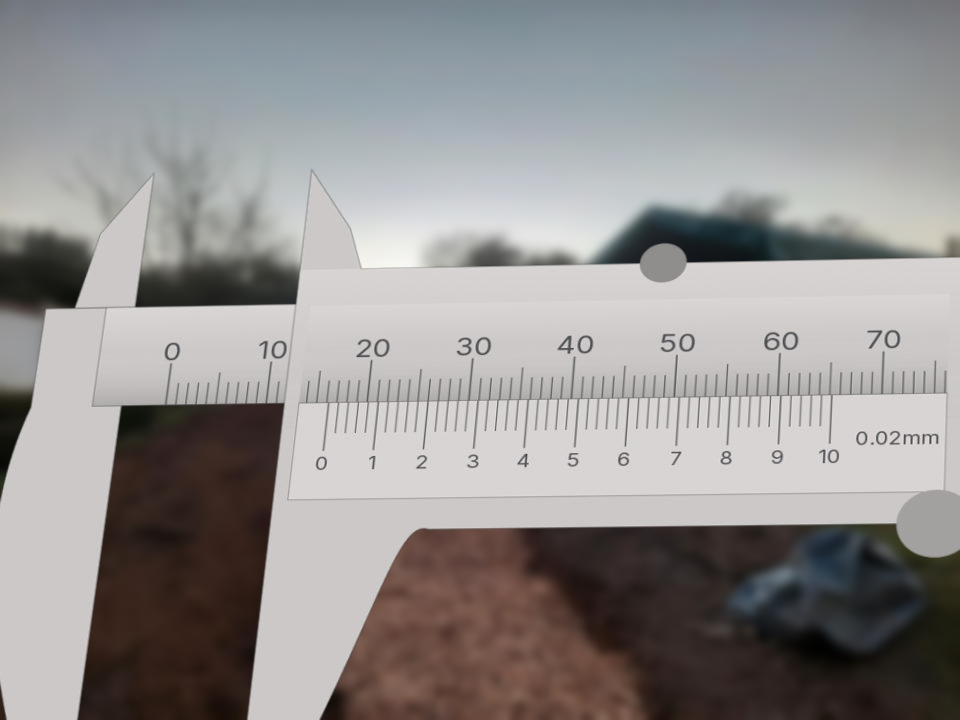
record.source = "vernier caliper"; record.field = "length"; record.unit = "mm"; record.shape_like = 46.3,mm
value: 16.2,mm
